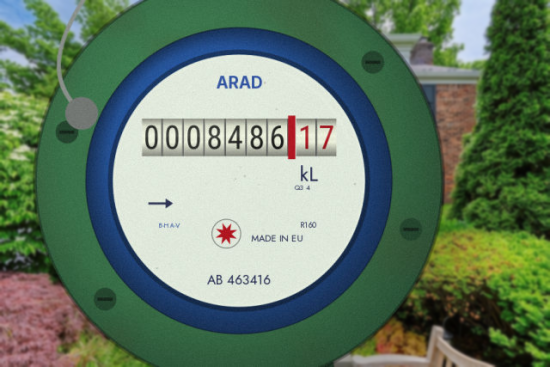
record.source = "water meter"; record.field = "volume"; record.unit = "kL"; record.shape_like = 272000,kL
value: 8486.17,kL
